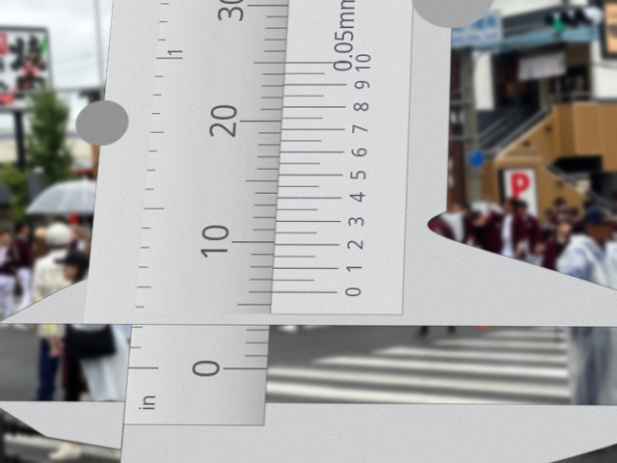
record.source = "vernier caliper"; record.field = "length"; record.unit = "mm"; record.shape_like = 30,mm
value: 6.0,mm
